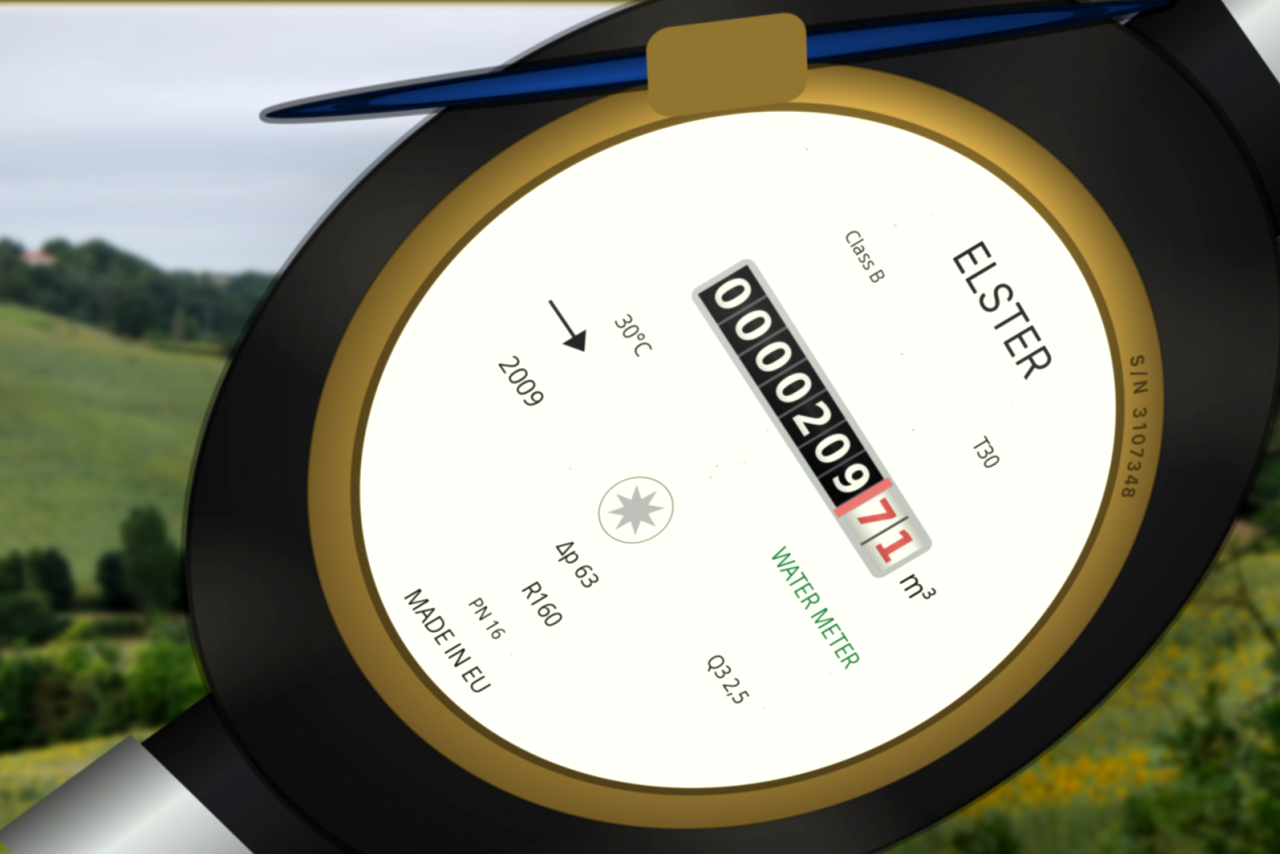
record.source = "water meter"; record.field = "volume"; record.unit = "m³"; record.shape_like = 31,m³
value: 209.71,m³
